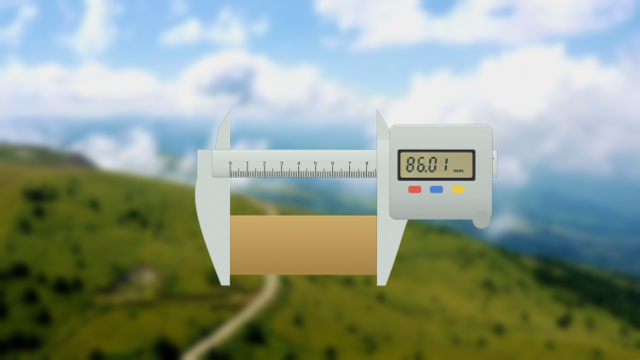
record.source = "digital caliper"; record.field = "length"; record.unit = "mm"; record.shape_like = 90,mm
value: 86.01,mm
